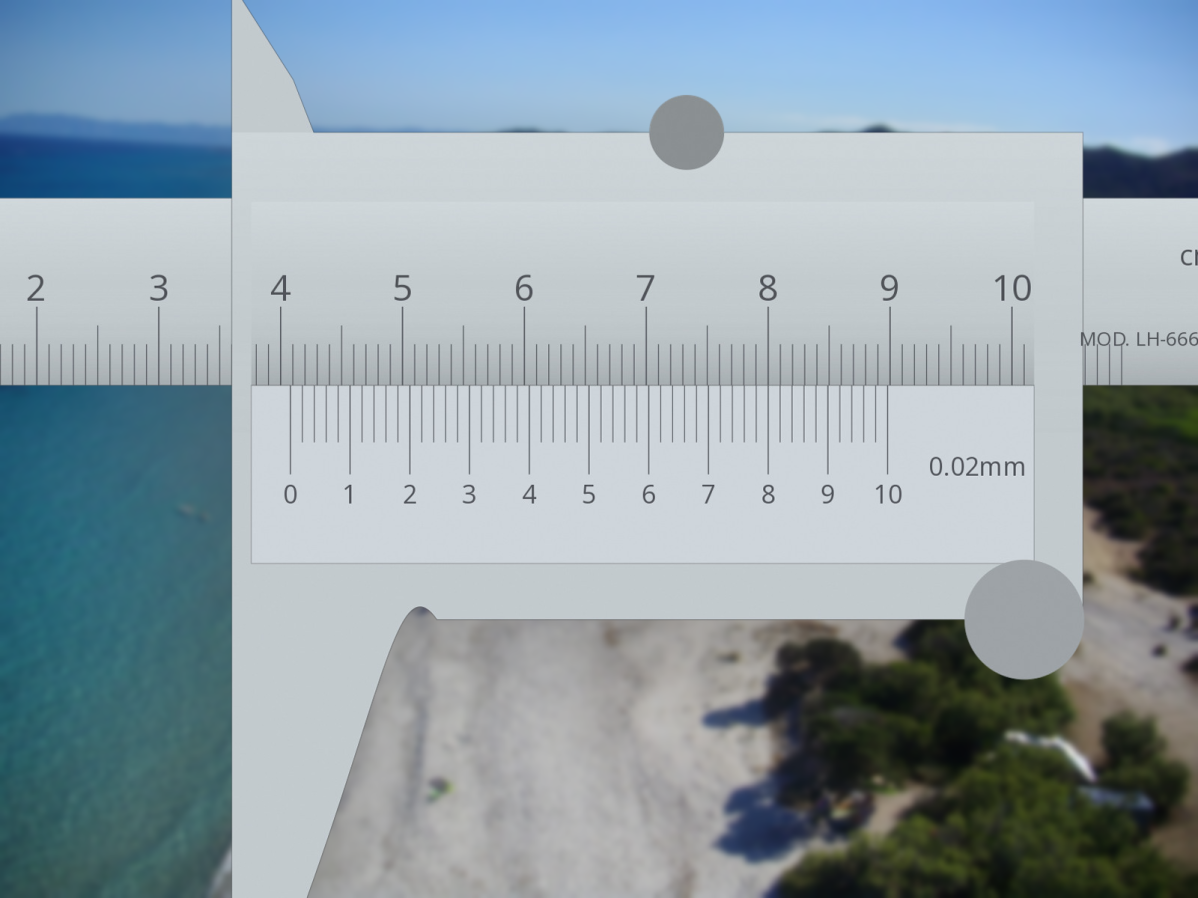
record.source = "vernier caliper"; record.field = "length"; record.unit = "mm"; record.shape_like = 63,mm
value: 40.8,mm
